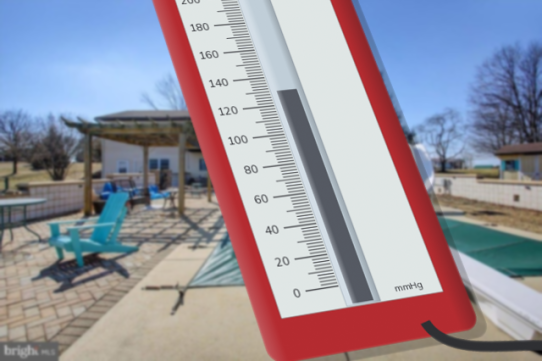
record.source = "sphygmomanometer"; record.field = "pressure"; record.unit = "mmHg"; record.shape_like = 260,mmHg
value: 130,mmHg
